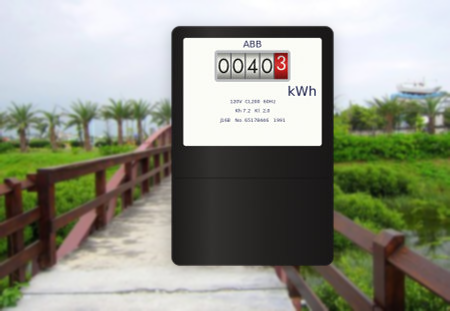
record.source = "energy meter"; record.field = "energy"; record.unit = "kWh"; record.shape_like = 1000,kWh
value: 40.3,kWh
